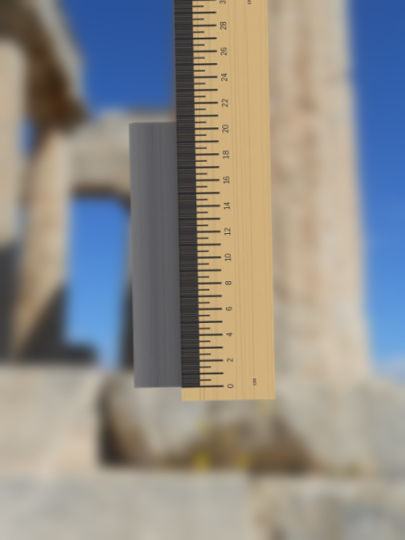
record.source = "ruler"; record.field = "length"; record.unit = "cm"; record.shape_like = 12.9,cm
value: 20.5,cm
